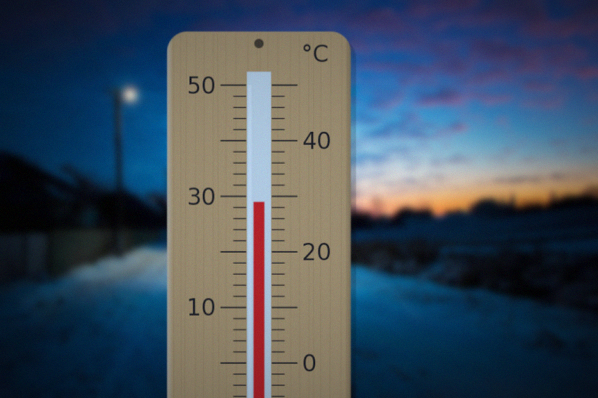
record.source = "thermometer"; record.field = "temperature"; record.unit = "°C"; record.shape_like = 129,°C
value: 29,°C
